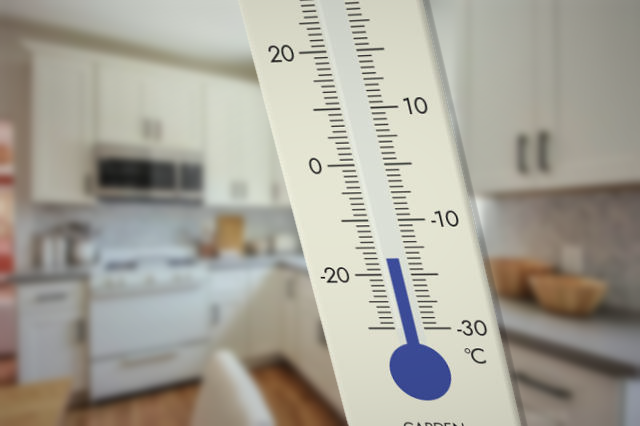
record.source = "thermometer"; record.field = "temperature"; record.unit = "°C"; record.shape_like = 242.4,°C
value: -17,°C
